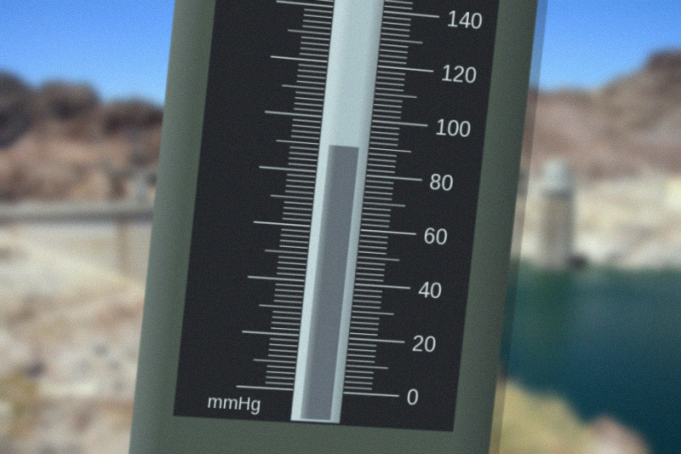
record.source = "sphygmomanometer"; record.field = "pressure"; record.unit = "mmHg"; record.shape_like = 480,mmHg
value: 90,mmHg
